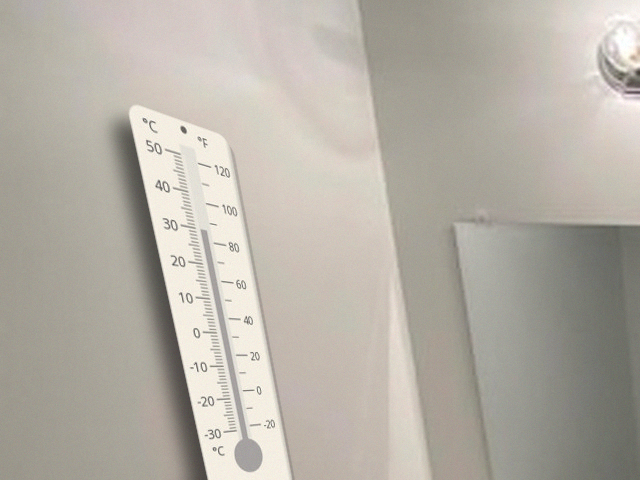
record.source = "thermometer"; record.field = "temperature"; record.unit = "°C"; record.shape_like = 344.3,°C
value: 30,°C
